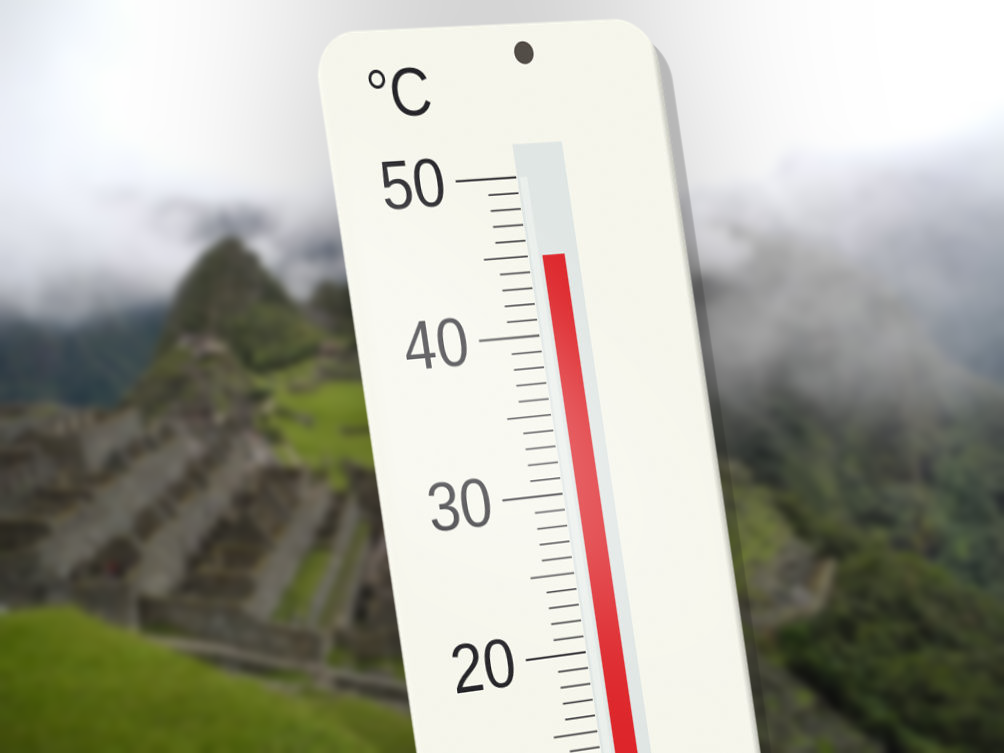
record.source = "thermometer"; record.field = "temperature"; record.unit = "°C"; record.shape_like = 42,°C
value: 45,°C
